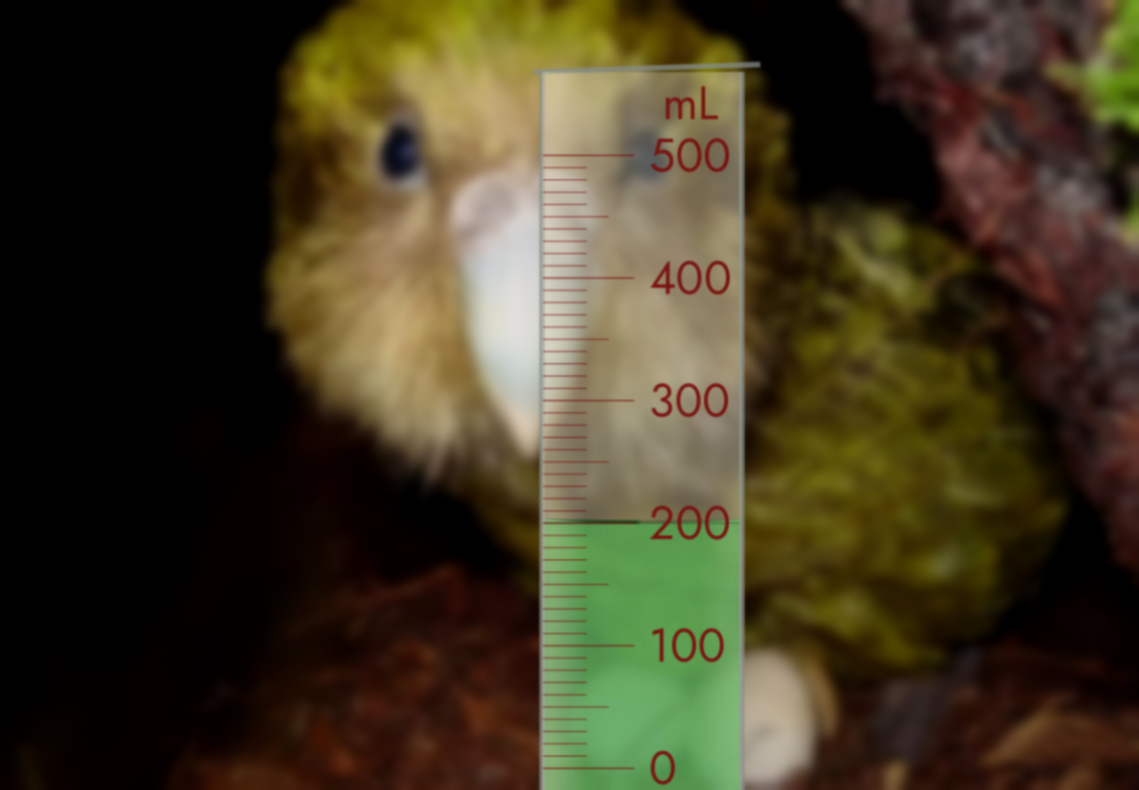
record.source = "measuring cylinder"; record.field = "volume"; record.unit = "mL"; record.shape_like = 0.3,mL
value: 200,mL
